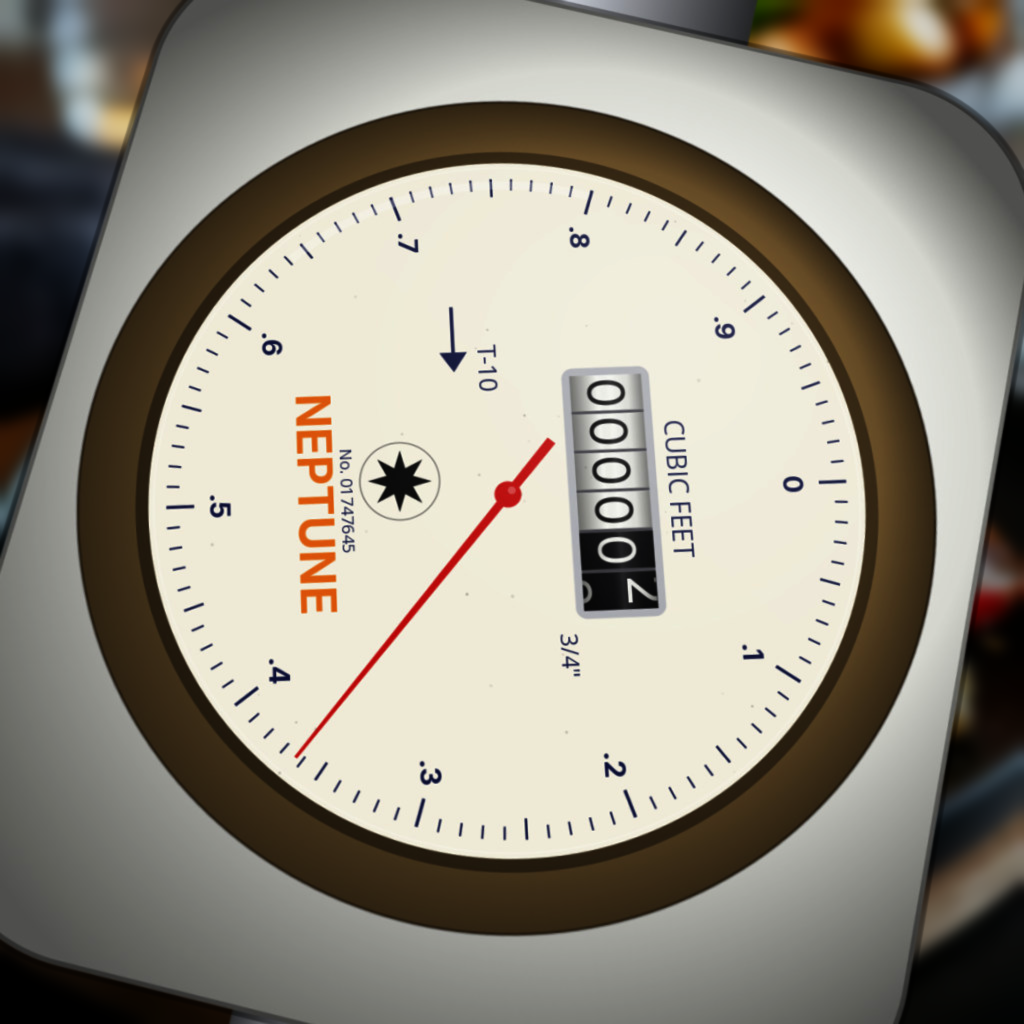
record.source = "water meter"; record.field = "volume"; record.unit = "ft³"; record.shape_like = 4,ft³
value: 2.36,ft³
